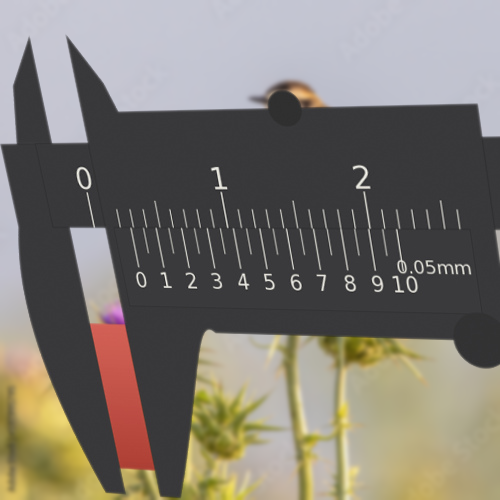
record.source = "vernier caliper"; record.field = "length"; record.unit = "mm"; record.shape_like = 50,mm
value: 2.8,mm
